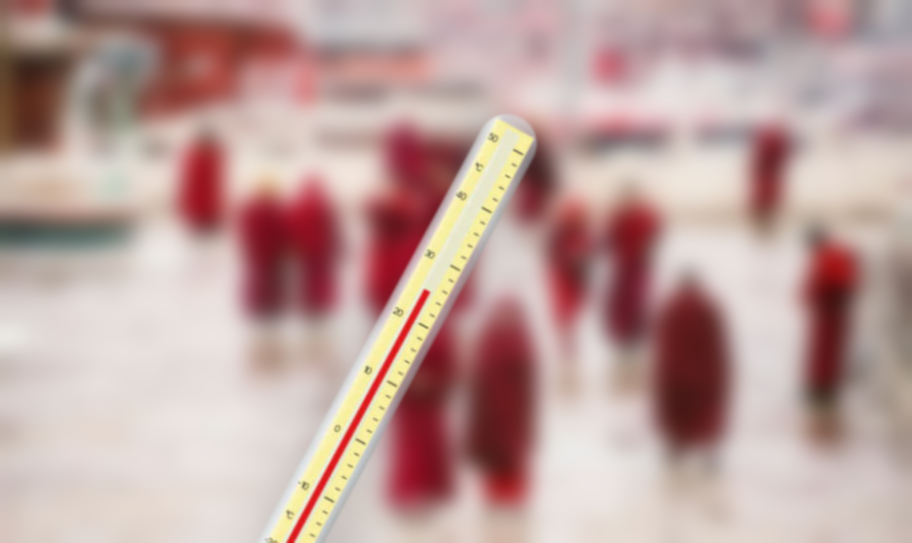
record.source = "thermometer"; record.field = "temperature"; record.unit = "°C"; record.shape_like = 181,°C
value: 25,°C
